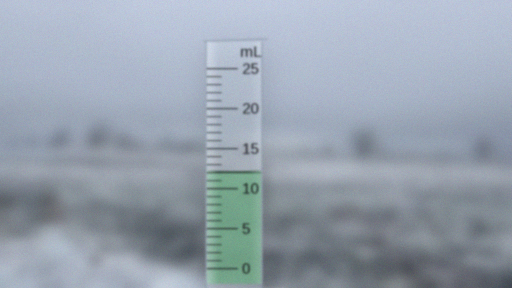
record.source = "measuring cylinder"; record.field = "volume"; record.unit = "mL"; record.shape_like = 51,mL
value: 12,mL
